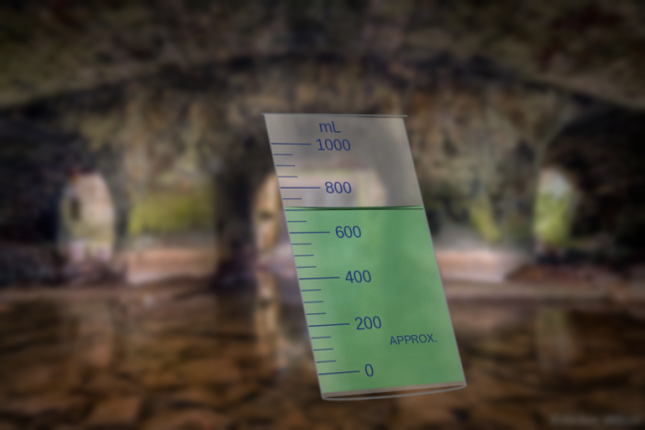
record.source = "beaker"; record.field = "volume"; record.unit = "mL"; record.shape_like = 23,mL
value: 700,mL
